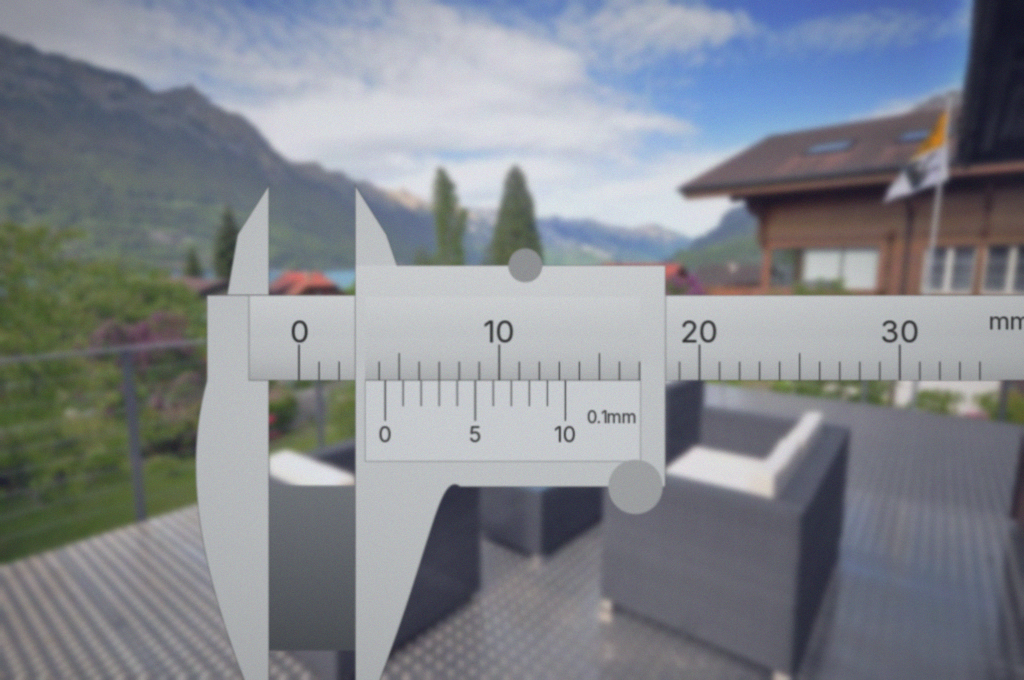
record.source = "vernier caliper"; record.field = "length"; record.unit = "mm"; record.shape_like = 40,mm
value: 4.3,mm
